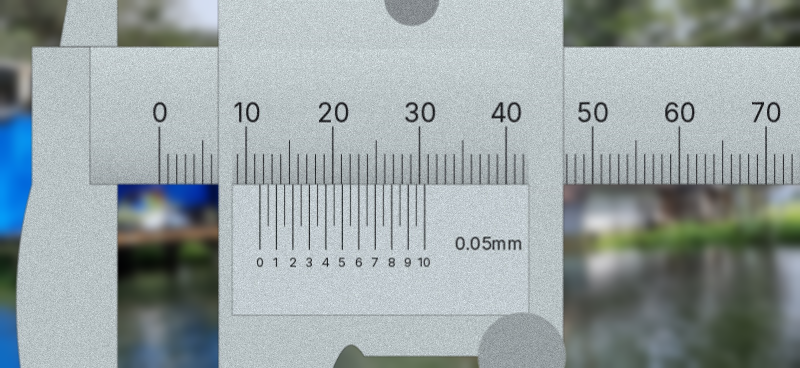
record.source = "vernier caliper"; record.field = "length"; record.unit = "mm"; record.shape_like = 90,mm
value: 11.6,mm
